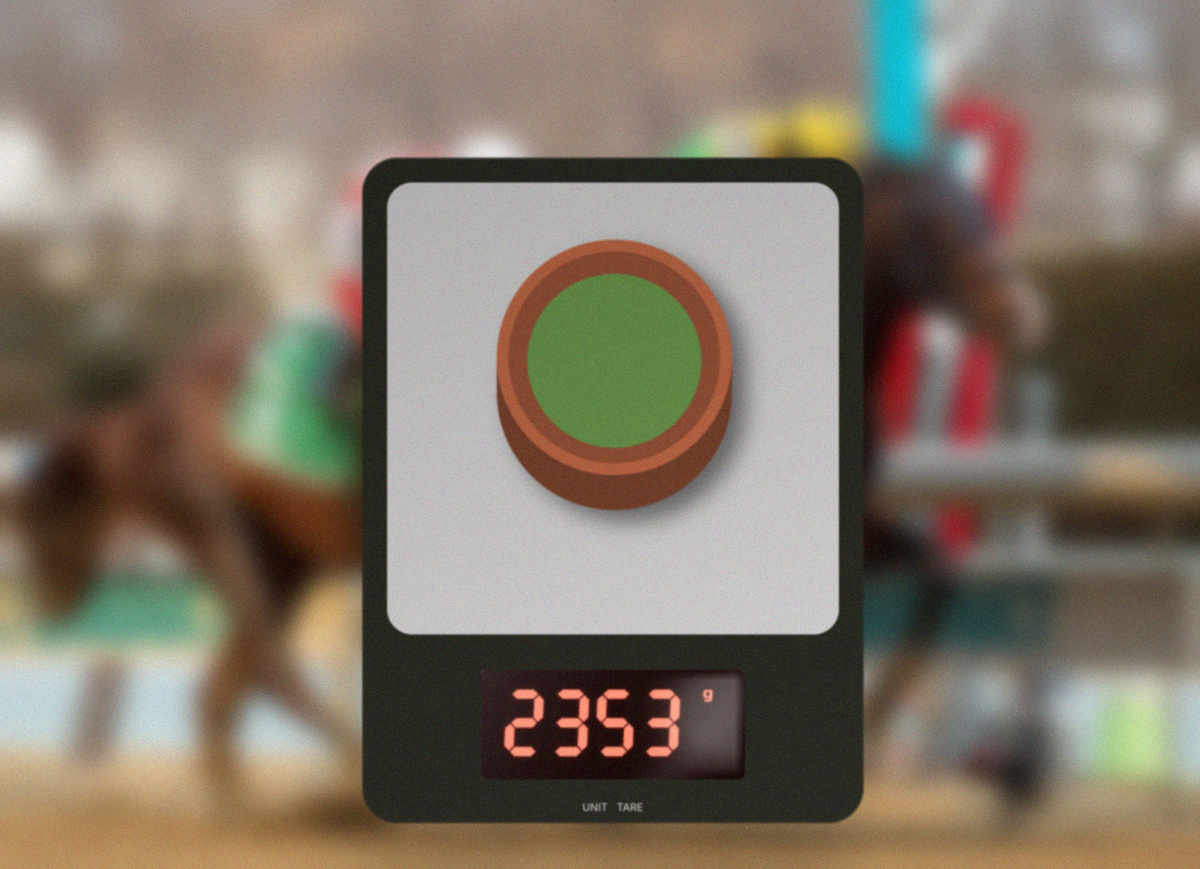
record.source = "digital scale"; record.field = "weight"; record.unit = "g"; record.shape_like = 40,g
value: 2353,g
